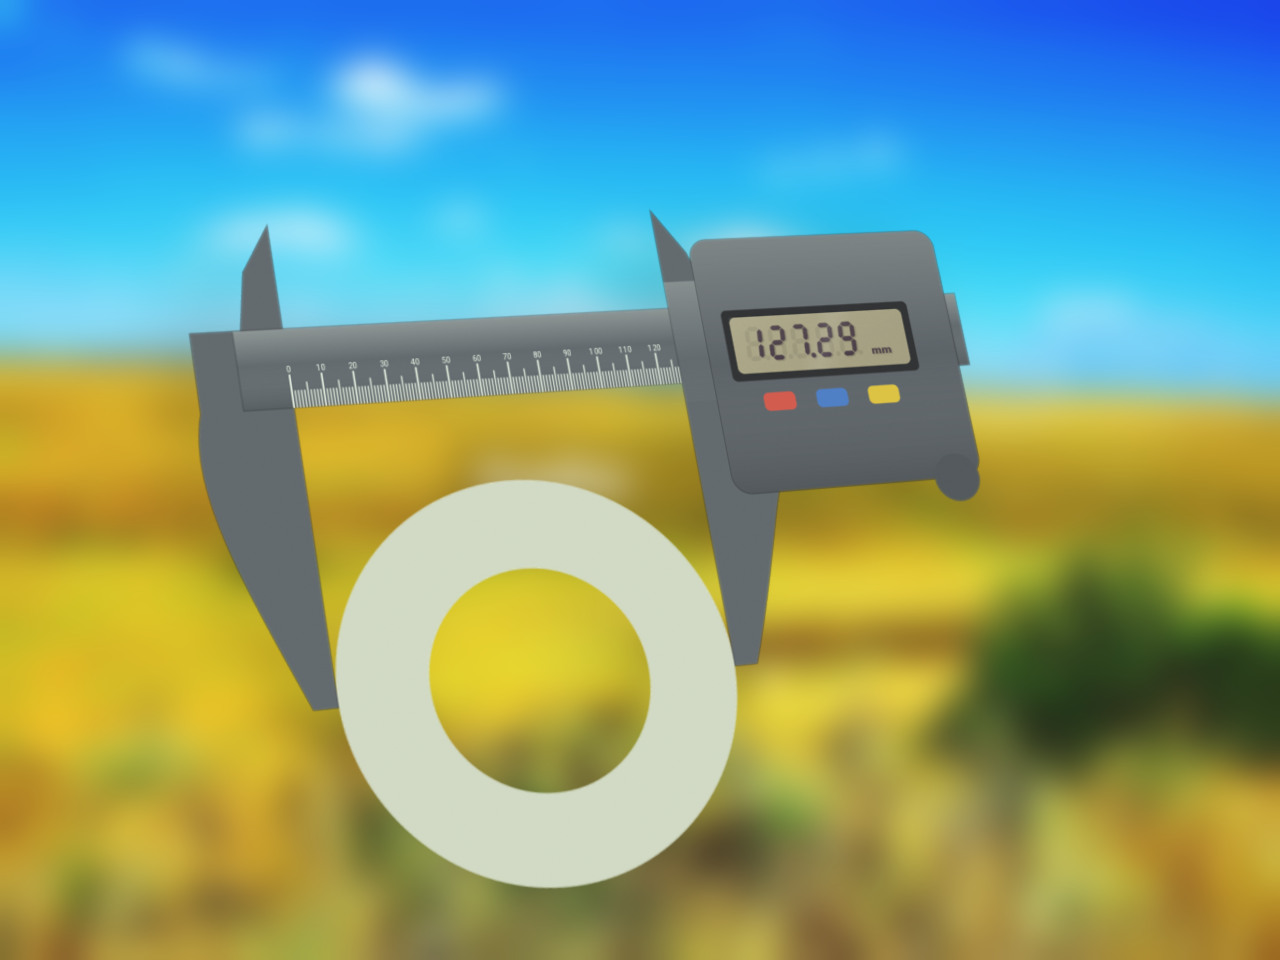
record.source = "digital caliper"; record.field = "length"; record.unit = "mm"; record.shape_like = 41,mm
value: 127.29,mm
